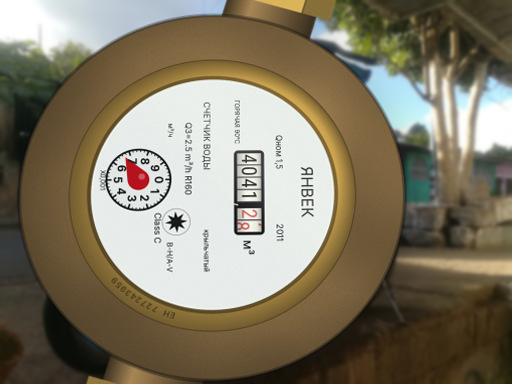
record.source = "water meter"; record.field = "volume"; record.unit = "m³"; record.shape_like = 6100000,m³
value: 4041.276,m³
